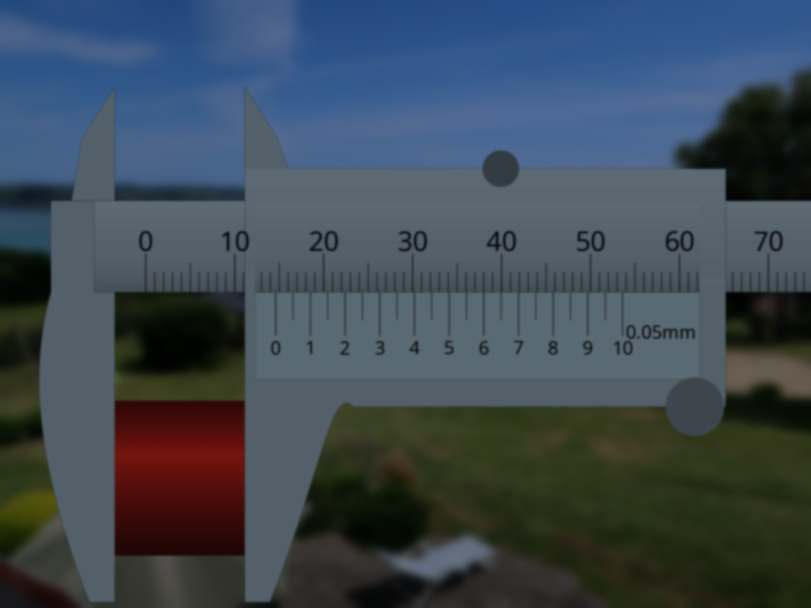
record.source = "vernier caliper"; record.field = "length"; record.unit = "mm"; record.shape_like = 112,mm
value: 14.6,mm
